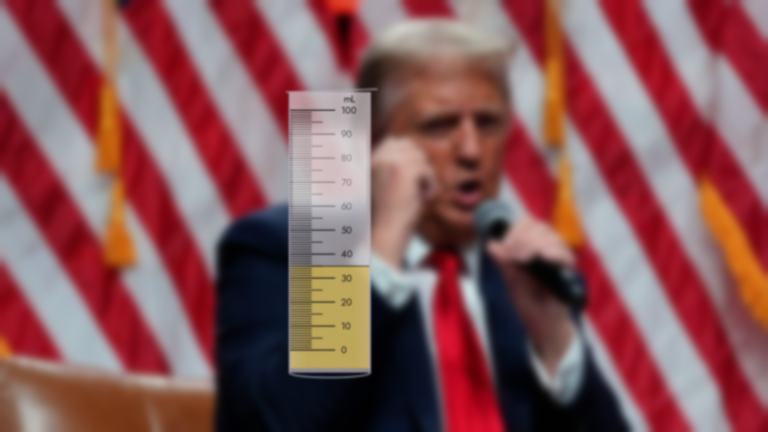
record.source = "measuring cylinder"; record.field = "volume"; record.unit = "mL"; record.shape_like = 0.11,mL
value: 35,mL
